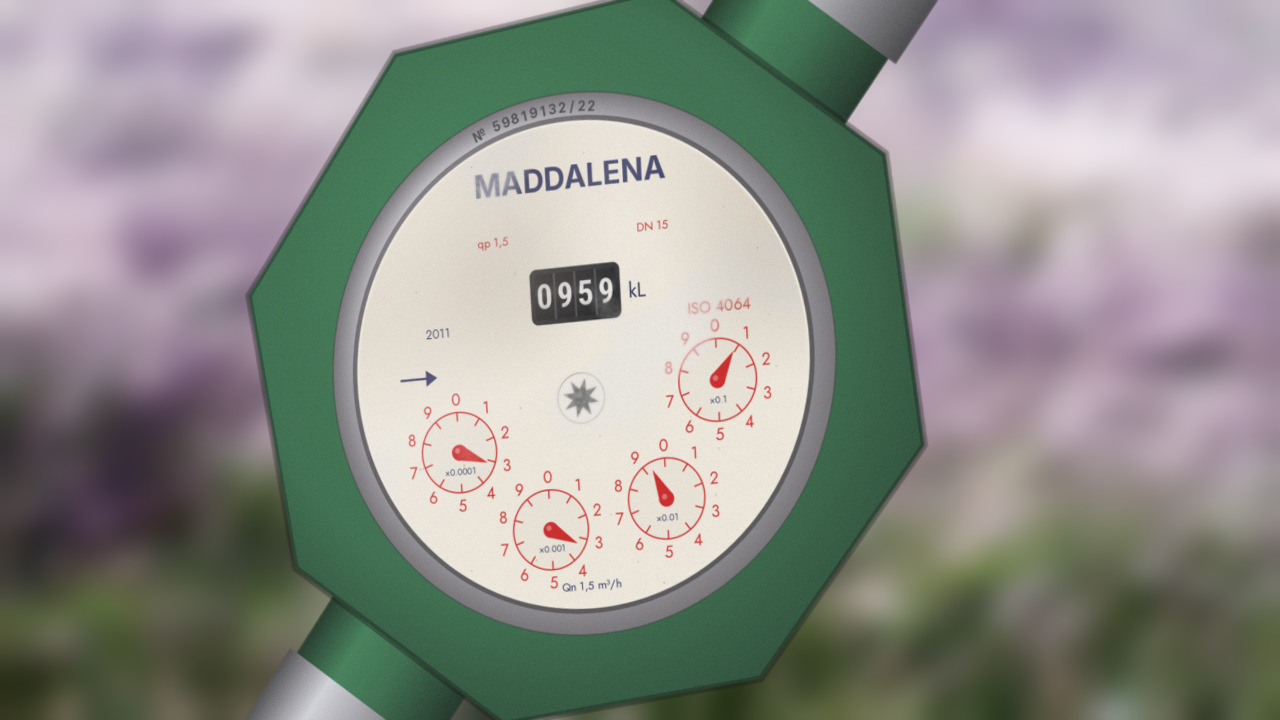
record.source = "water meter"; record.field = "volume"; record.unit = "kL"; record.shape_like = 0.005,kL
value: 959.0933,kL
